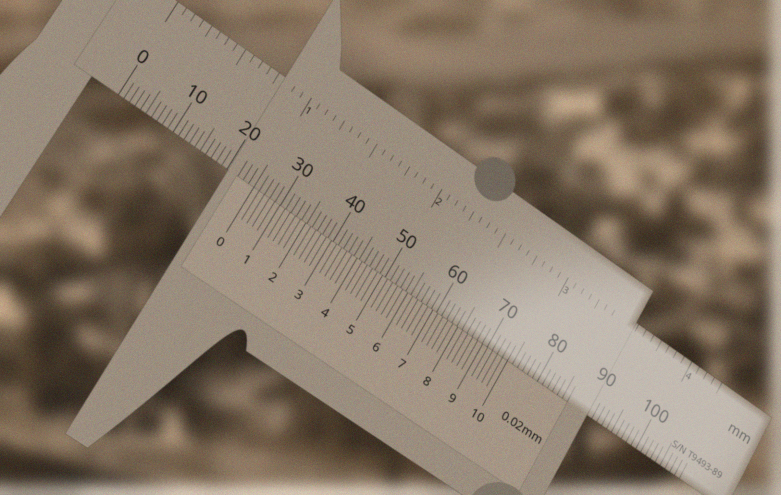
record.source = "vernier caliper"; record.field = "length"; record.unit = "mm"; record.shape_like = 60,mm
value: 25.0,mm
